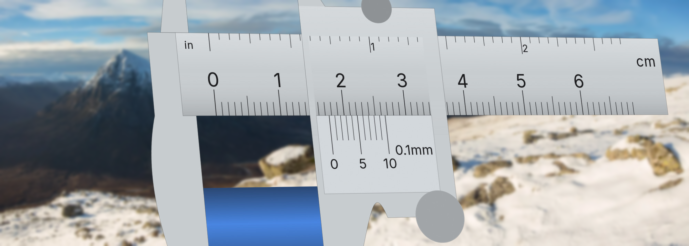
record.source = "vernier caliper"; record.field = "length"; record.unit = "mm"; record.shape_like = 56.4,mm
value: 17.6,mm
